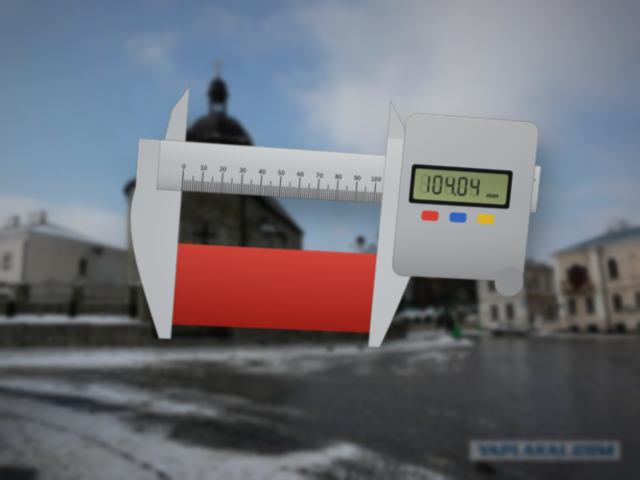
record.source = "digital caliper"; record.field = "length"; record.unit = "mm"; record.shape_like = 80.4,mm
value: 104.04,mm
